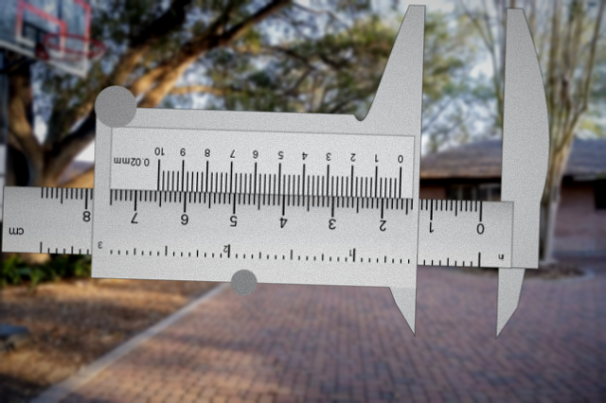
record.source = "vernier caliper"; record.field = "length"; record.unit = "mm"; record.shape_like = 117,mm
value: 16.5,mm
